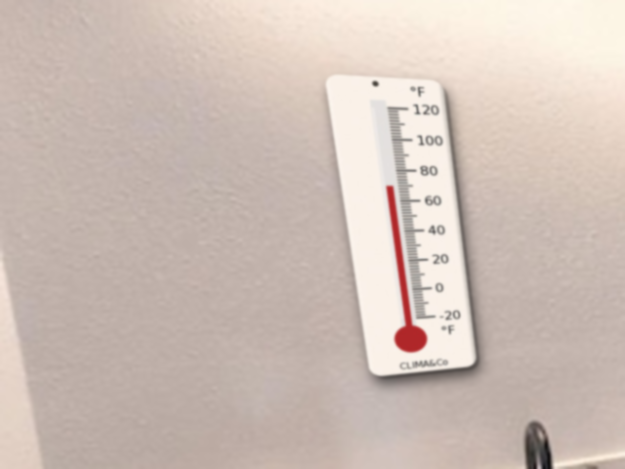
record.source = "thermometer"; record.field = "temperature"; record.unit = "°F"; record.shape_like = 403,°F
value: 70,°F
